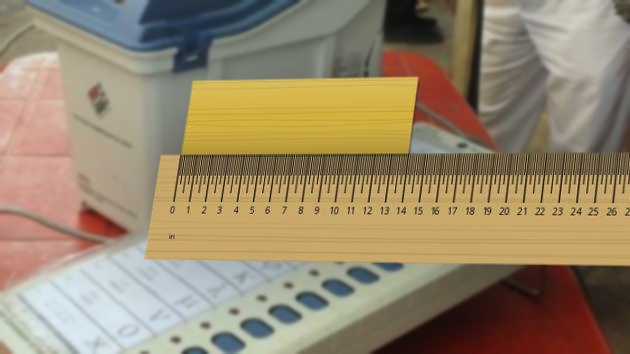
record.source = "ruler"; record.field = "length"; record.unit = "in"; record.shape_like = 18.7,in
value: 14,in
